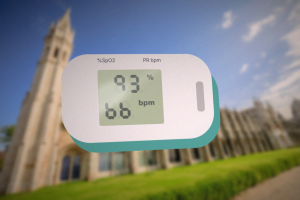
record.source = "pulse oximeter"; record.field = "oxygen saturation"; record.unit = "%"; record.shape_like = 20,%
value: 93,%
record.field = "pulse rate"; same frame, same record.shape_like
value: 66,bpm
